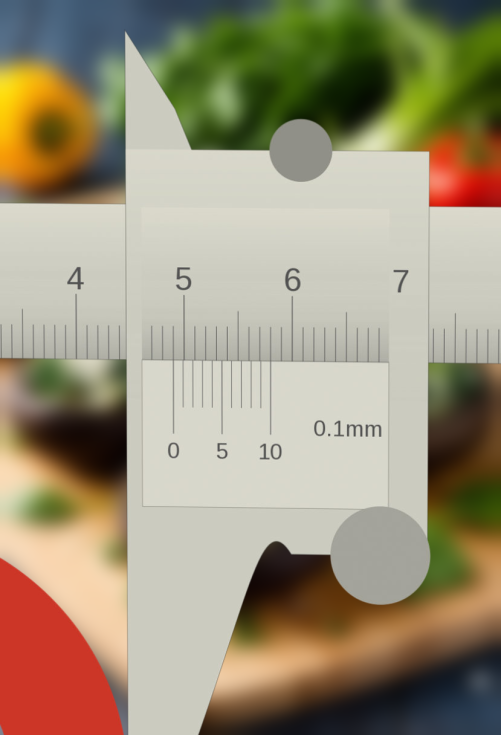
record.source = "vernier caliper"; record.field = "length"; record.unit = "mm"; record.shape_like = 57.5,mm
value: 49.0,mm
